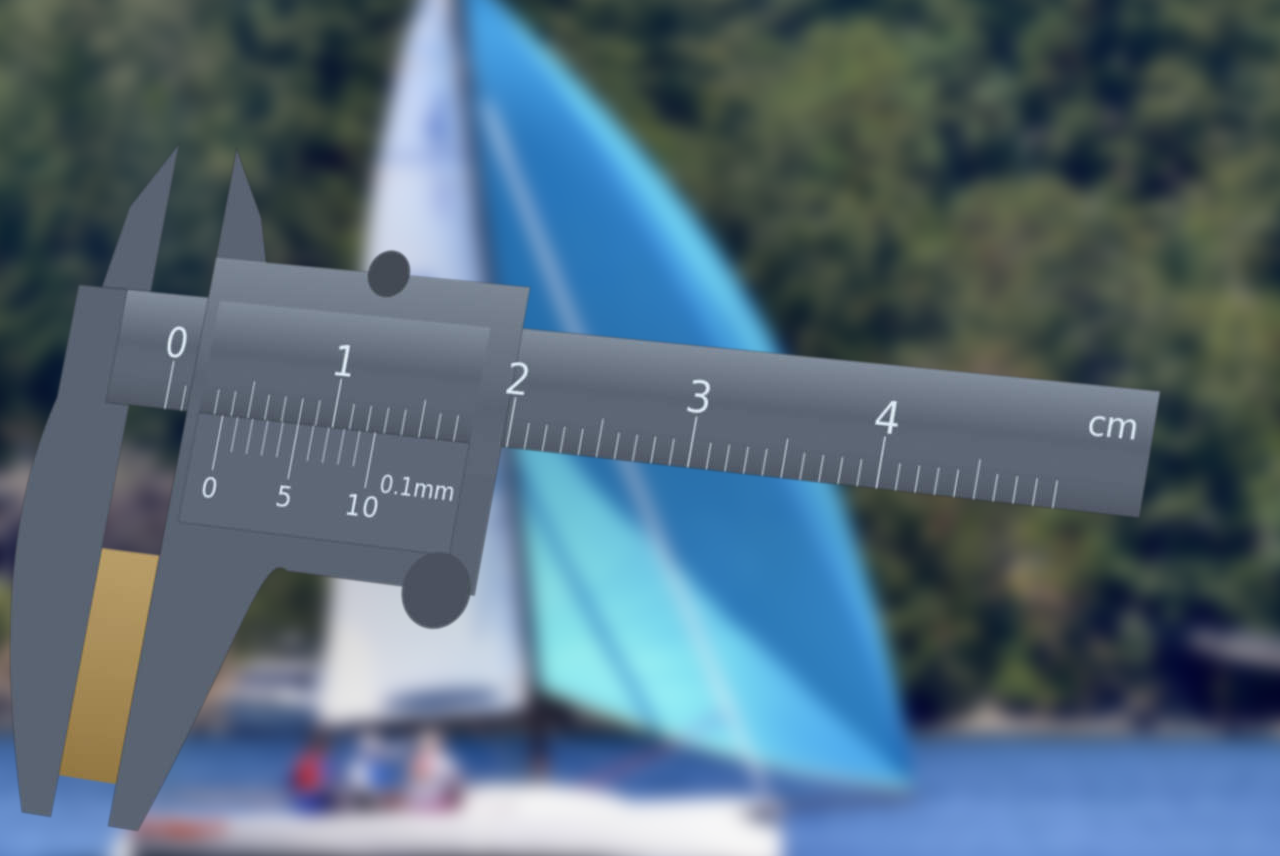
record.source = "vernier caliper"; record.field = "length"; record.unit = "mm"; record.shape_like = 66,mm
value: 3.5,mm
